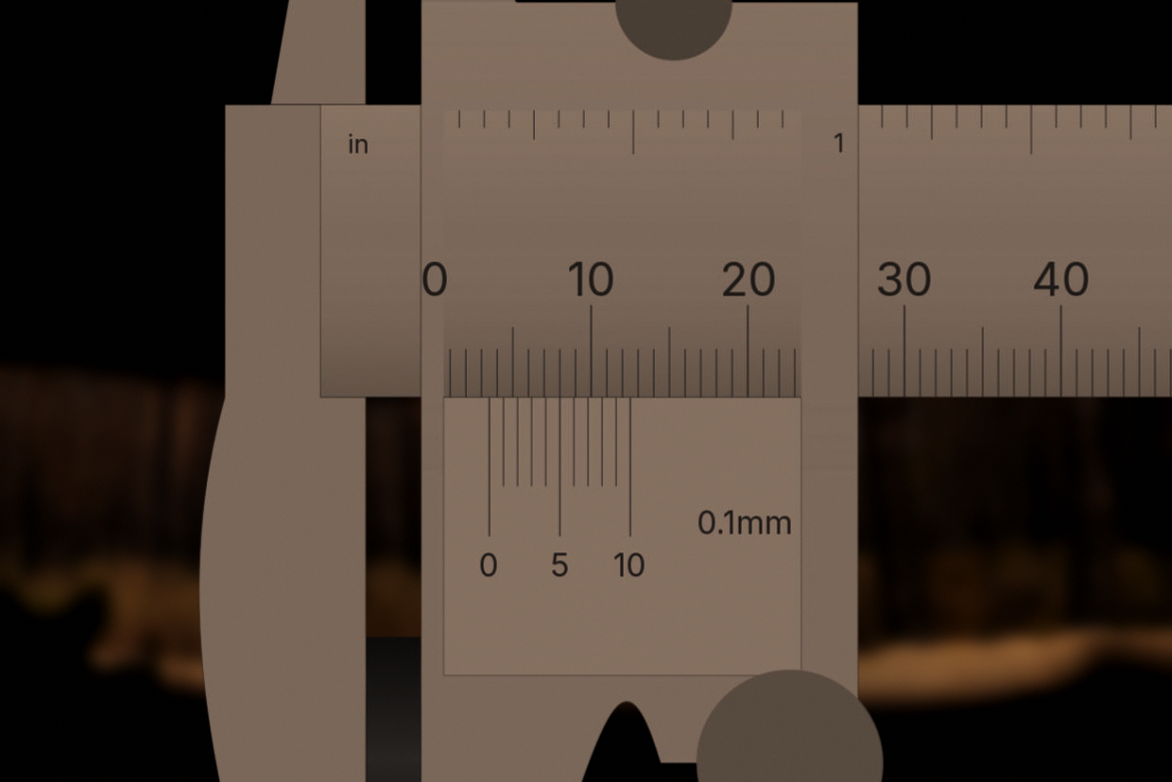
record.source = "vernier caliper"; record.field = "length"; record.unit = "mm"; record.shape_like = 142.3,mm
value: 3.5,mm
